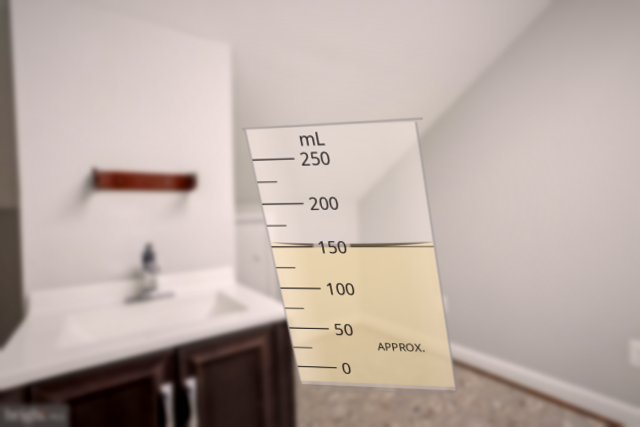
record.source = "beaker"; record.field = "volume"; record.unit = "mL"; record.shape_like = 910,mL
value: 150,mL
